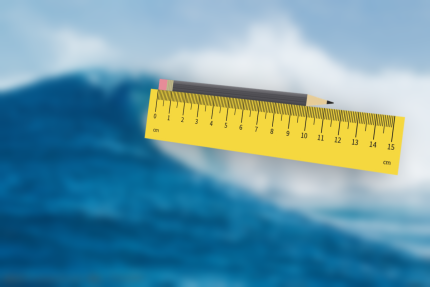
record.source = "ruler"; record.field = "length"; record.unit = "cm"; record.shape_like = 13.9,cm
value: 11.5,cm
